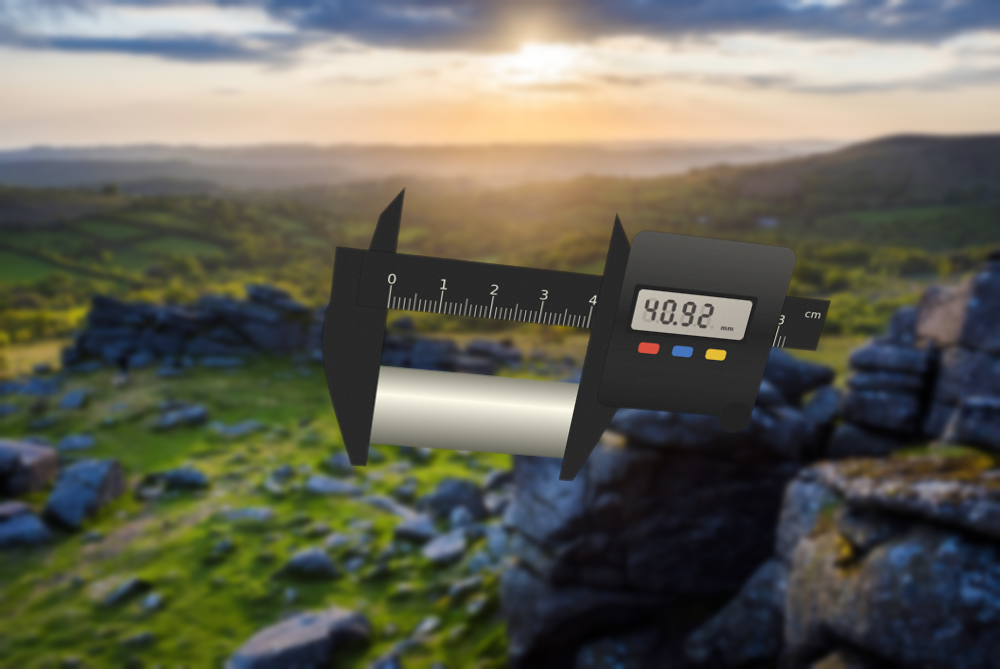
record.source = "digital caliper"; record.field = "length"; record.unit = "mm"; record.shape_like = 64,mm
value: 40.92,mm
